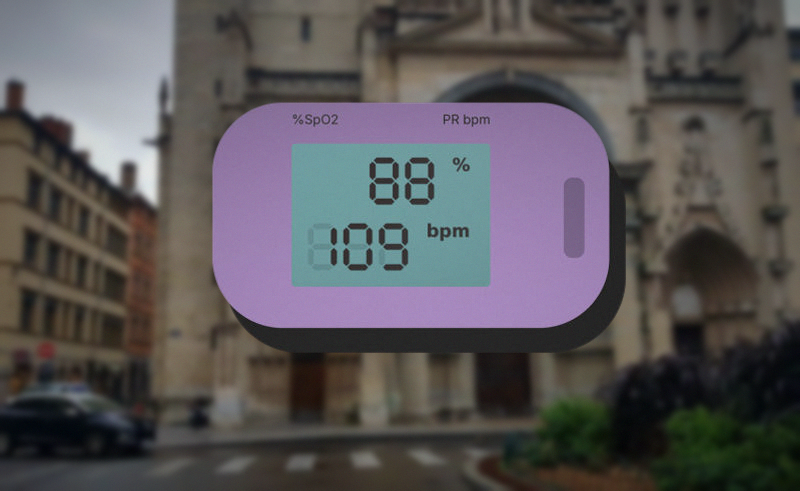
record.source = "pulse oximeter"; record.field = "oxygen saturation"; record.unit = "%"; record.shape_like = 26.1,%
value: 88,%
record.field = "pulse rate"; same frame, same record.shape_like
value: 109,bpm
